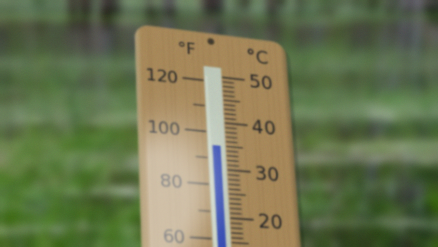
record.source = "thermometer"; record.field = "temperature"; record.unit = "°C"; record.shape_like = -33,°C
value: 35,°C
